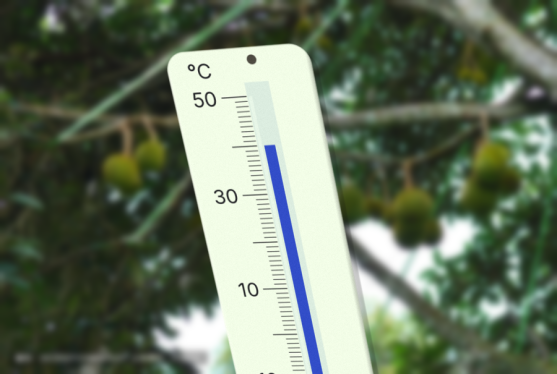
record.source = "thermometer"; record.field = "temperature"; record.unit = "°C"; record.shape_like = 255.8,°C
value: 40,°C
